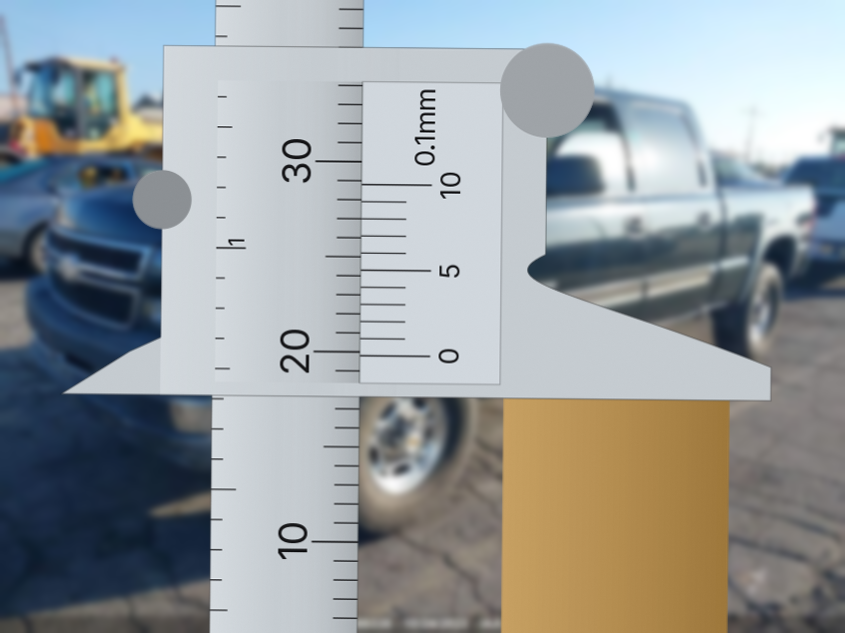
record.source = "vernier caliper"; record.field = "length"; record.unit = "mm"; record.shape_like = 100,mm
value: 19.8,mm
